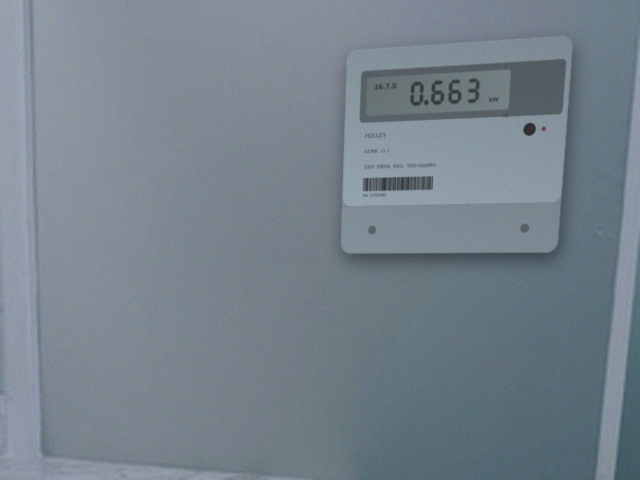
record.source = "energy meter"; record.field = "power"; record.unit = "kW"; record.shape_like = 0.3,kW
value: 0.663,kW
